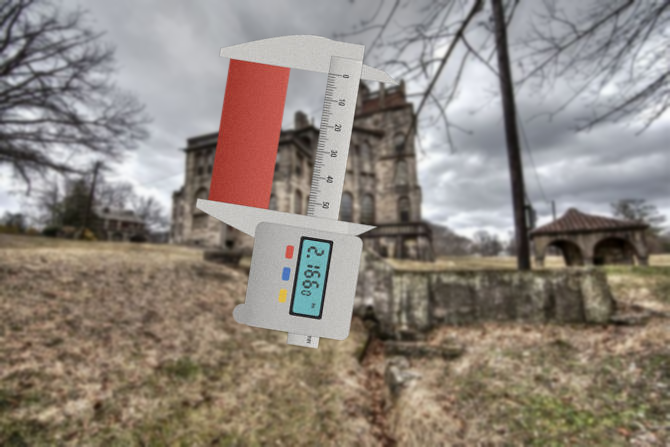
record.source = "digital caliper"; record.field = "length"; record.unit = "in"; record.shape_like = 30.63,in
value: 2.1660,in
